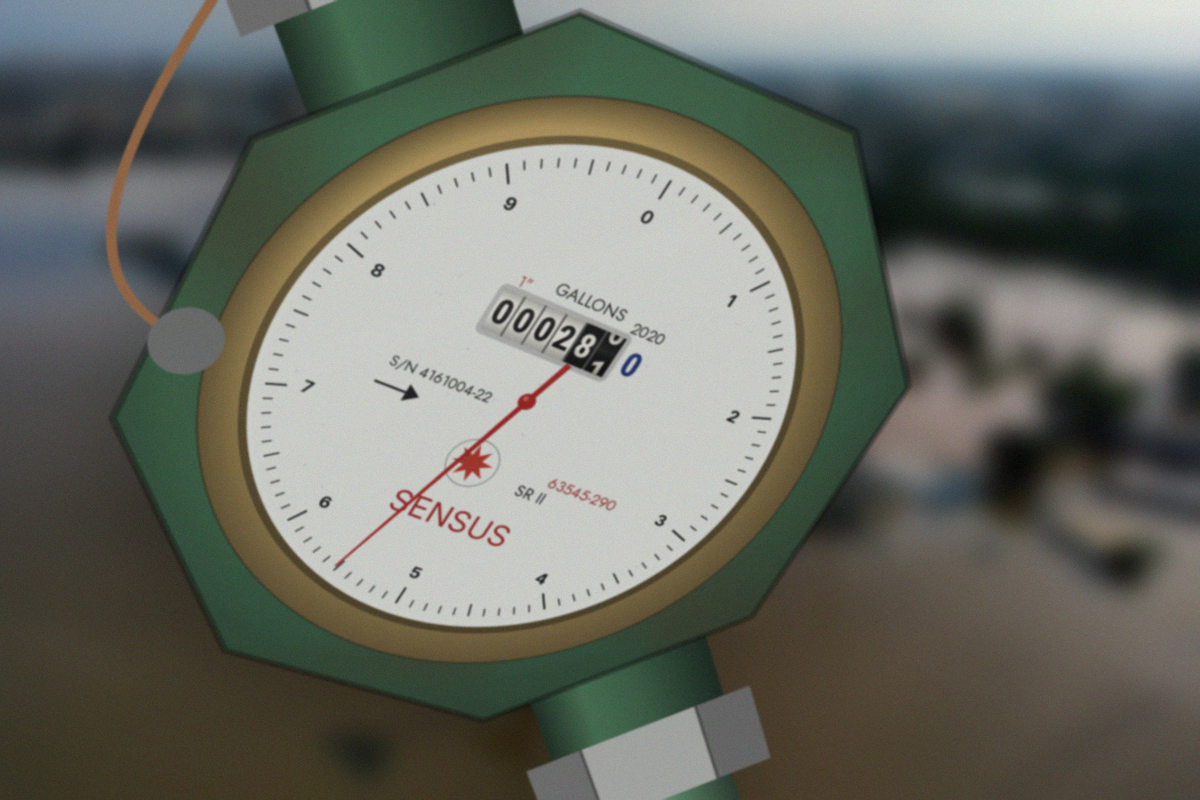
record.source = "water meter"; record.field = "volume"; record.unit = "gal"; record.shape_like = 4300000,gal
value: 2805.5,gal
